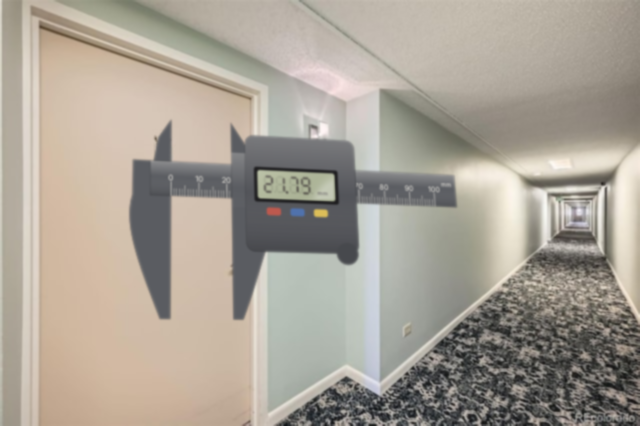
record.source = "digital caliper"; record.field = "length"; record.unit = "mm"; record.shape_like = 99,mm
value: 21.79,mm
